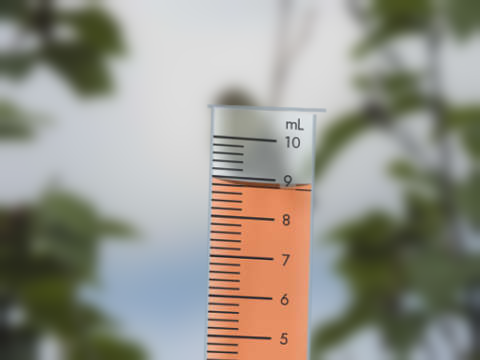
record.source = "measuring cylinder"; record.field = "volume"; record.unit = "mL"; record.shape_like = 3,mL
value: 8.8,mL
